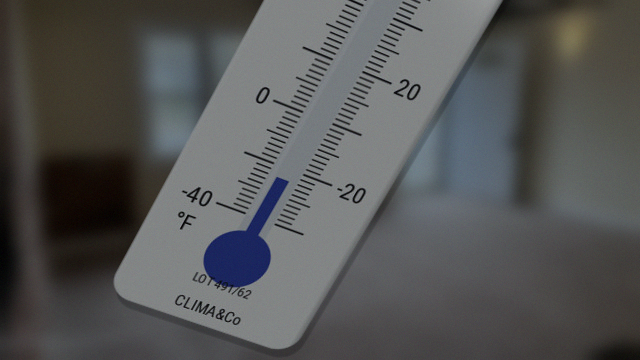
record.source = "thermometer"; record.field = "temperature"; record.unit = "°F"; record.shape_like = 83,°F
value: -24,°F
